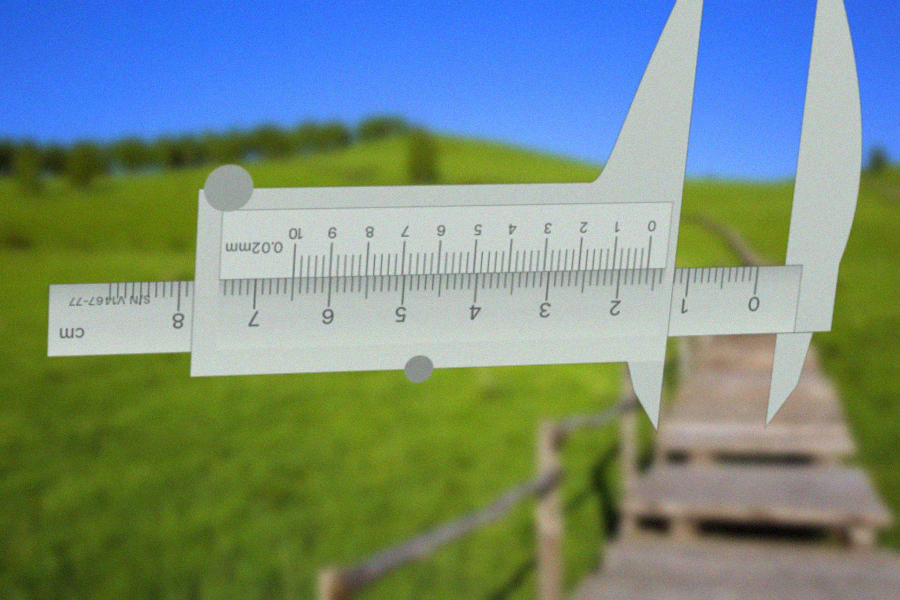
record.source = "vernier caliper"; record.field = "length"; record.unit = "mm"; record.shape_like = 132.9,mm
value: 16.0,mm
